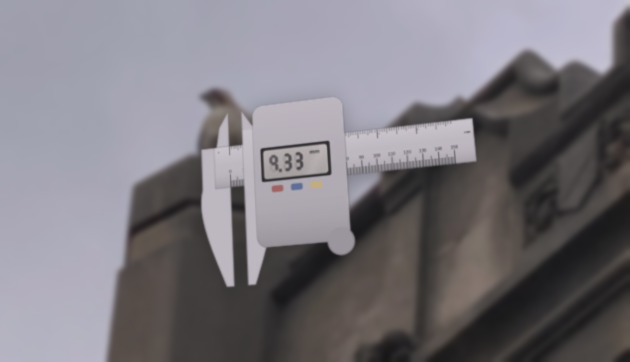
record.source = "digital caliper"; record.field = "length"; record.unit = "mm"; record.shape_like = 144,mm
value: 9.33,mm
